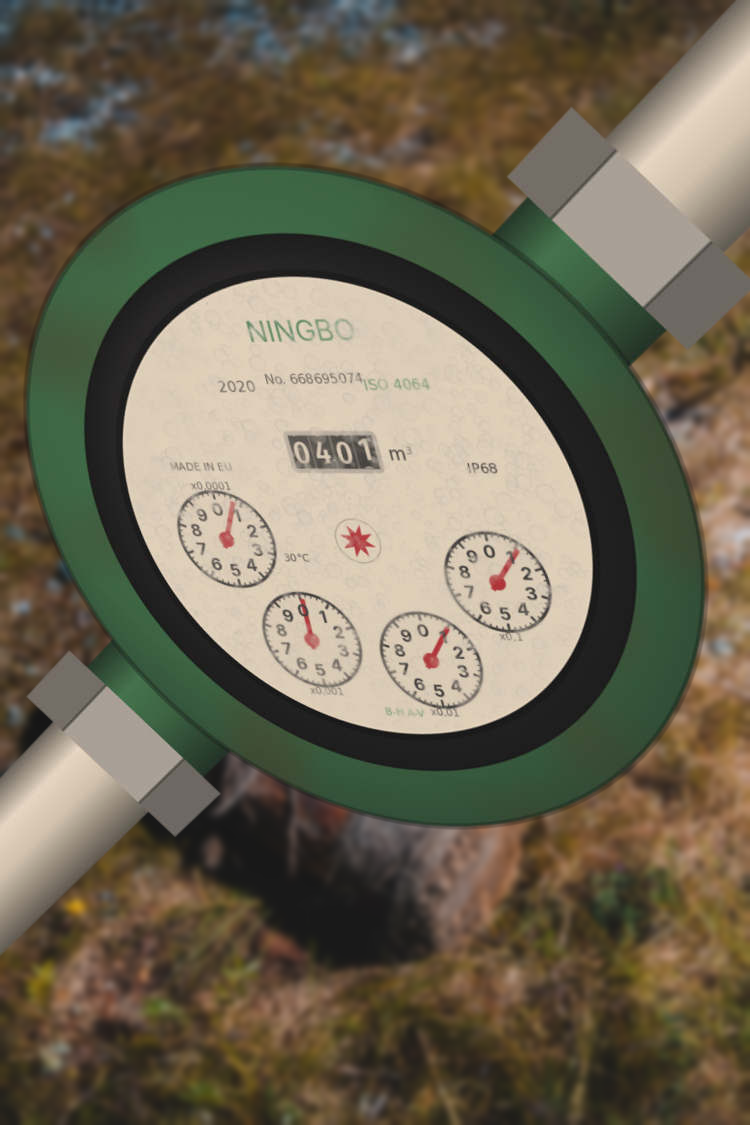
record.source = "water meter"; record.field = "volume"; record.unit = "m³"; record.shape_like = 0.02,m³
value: 401.1100,m³
